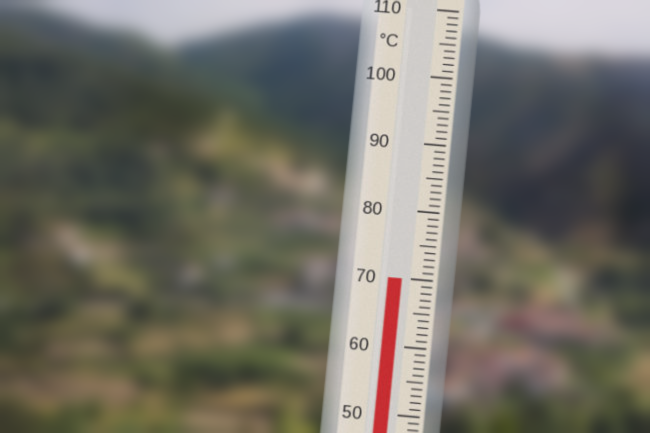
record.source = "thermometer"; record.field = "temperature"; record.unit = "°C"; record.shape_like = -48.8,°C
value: 70,°C
